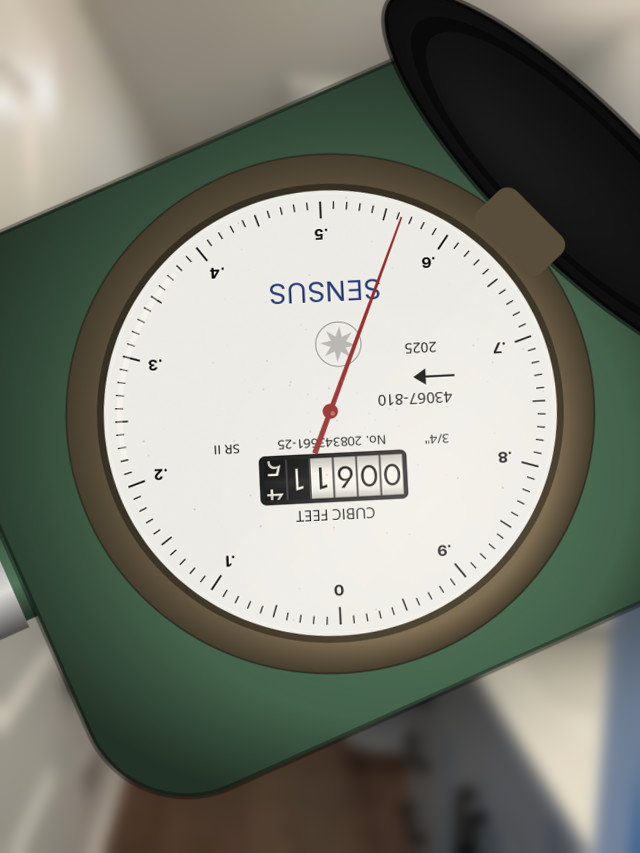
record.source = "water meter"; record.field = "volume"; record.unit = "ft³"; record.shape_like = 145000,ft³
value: 6114.56,ft³
